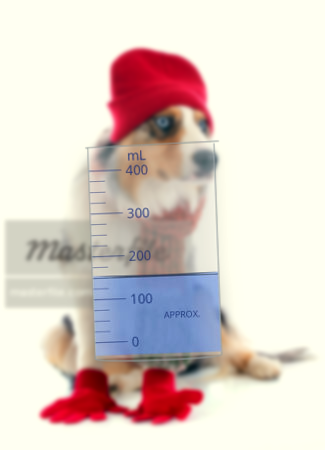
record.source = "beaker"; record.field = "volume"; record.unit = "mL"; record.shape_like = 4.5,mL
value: 150,mL
